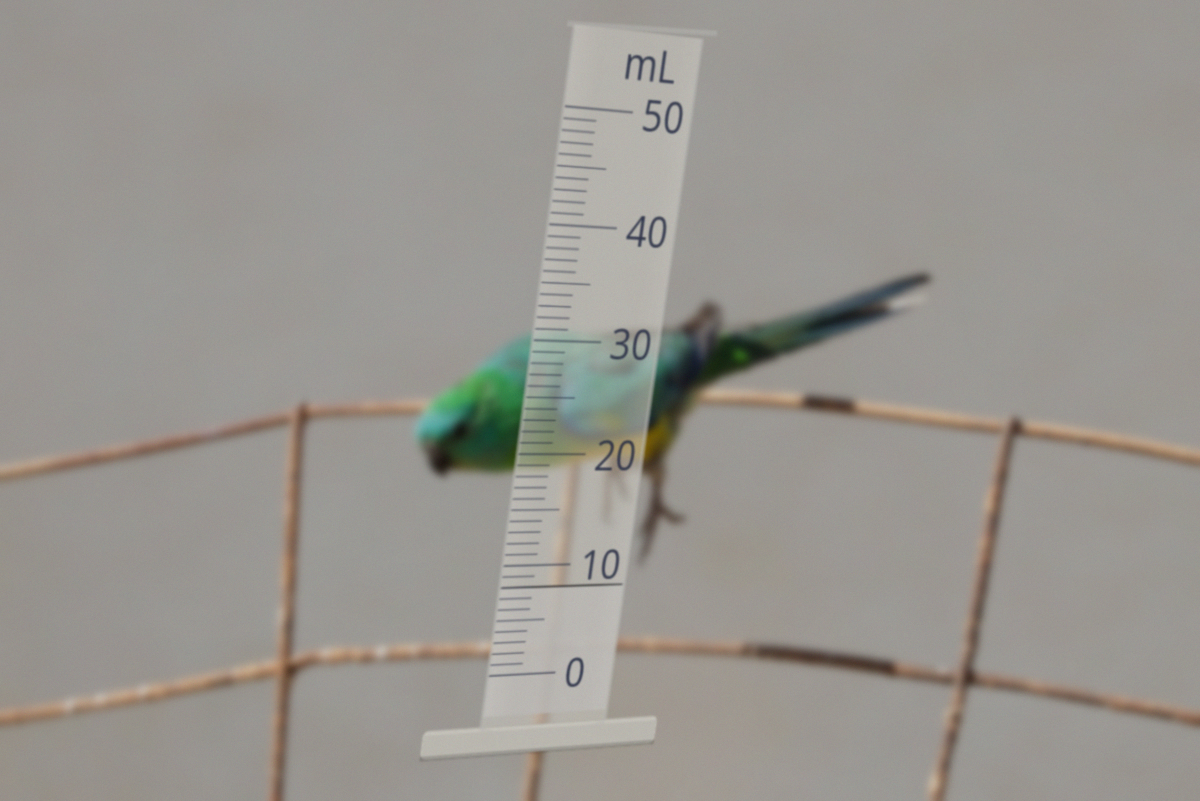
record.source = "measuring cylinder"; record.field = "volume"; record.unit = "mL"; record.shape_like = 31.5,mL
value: 8,mL
